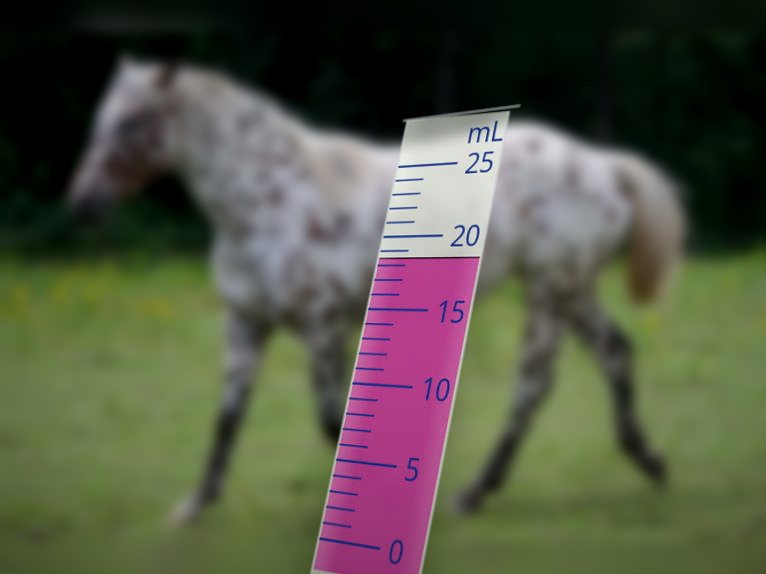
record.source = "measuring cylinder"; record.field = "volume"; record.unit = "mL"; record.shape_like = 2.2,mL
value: 18.5,mL
